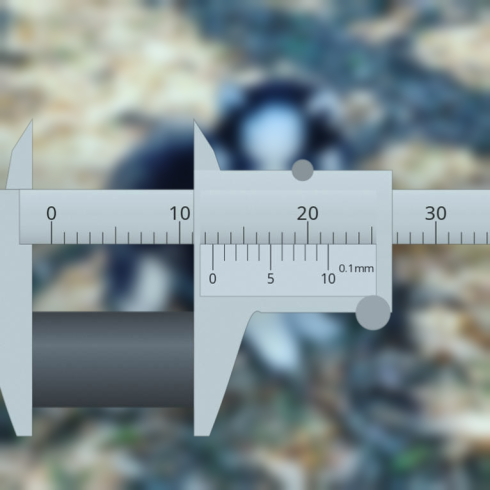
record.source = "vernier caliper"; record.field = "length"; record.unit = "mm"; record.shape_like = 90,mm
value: 12.6,mm
